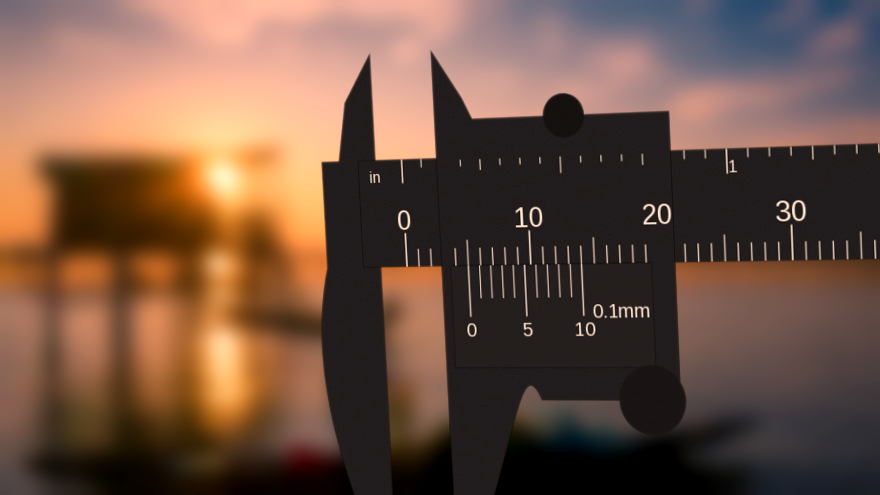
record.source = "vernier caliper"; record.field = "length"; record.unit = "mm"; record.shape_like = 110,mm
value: 5.0,mm
